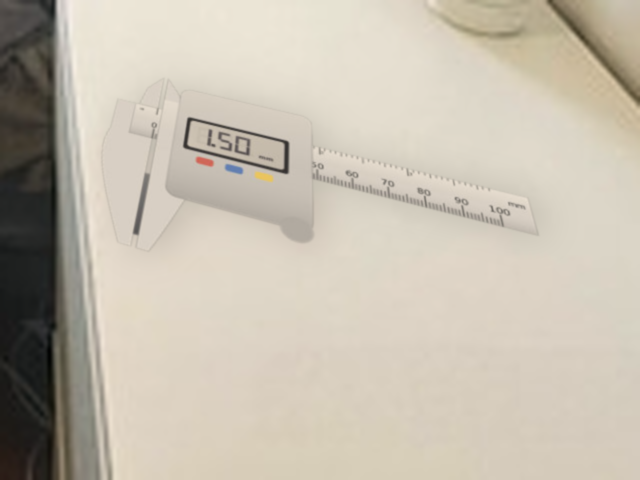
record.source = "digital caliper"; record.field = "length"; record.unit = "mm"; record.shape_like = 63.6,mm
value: 1.50,mm
